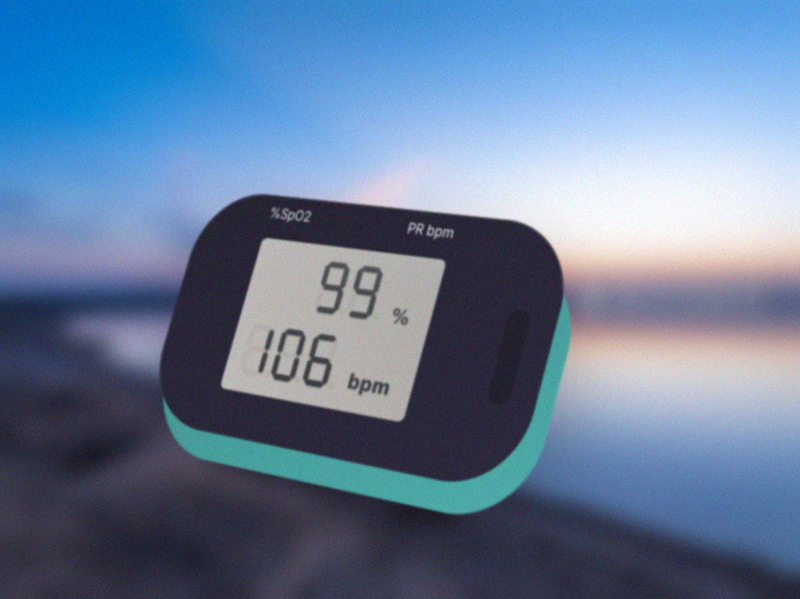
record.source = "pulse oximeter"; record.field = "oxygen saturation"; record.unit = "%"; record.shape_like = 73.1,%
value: 99,%
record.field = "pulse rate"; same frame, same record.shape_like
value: 106,bpm
